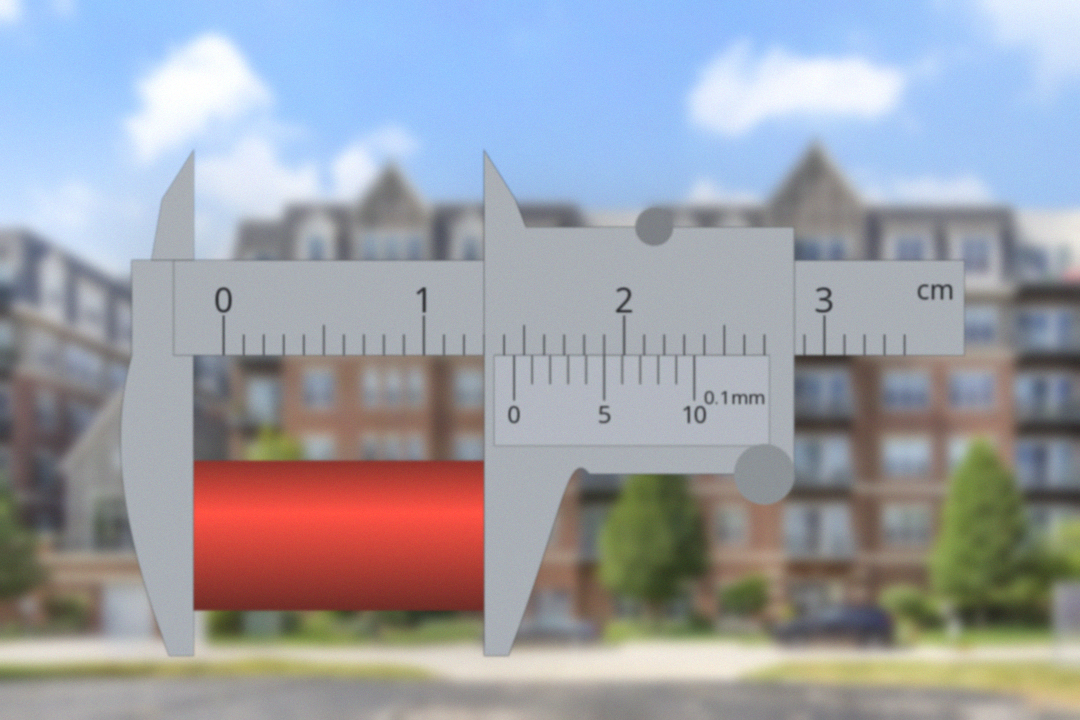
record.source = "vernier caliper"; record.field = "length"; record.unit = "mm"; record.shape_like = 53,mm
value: 14.5,mm
